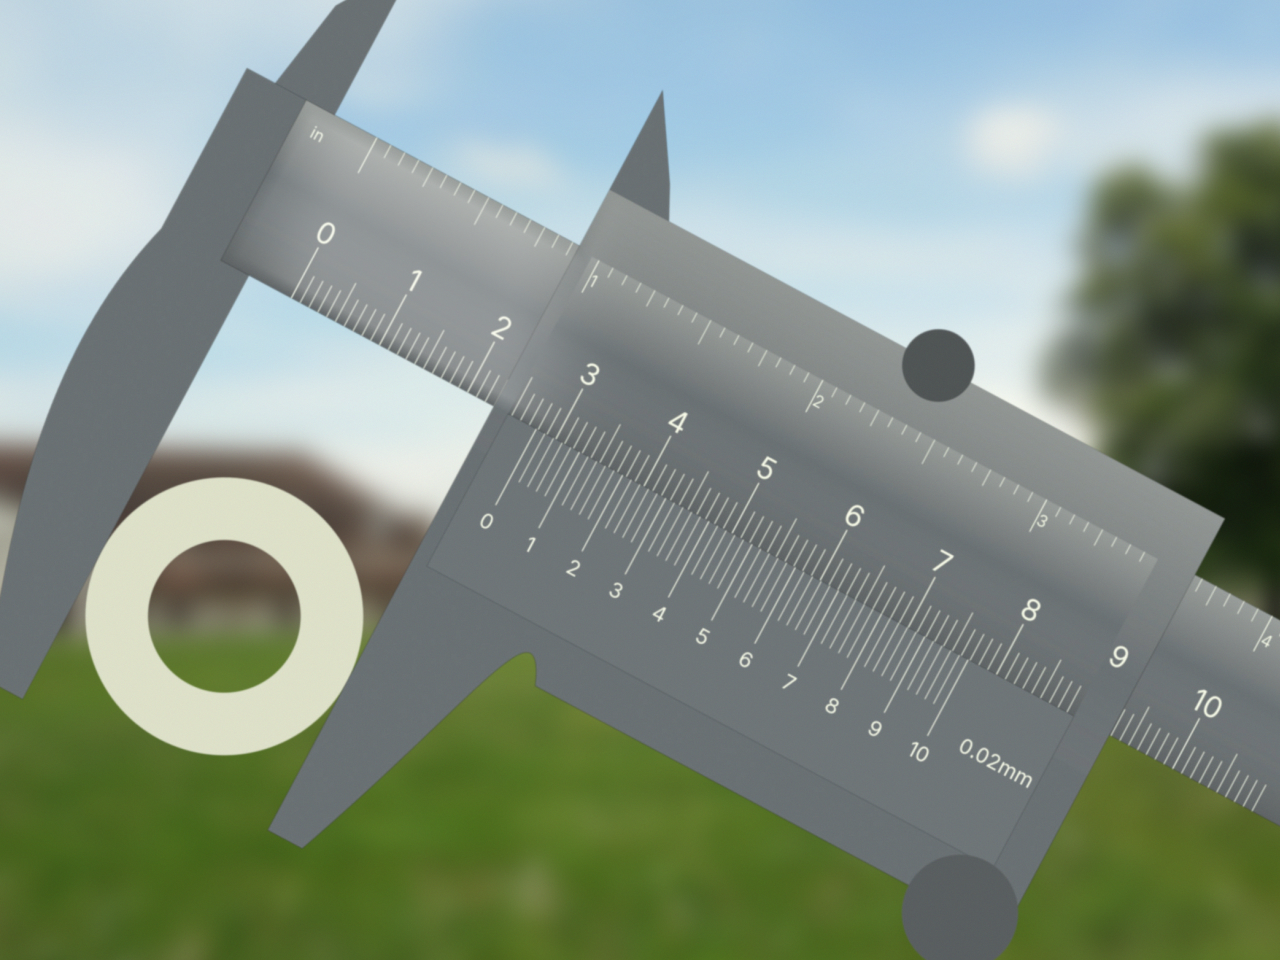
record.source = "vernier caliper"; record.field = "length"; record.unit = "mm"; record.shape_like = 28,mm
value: 27.8,mm
